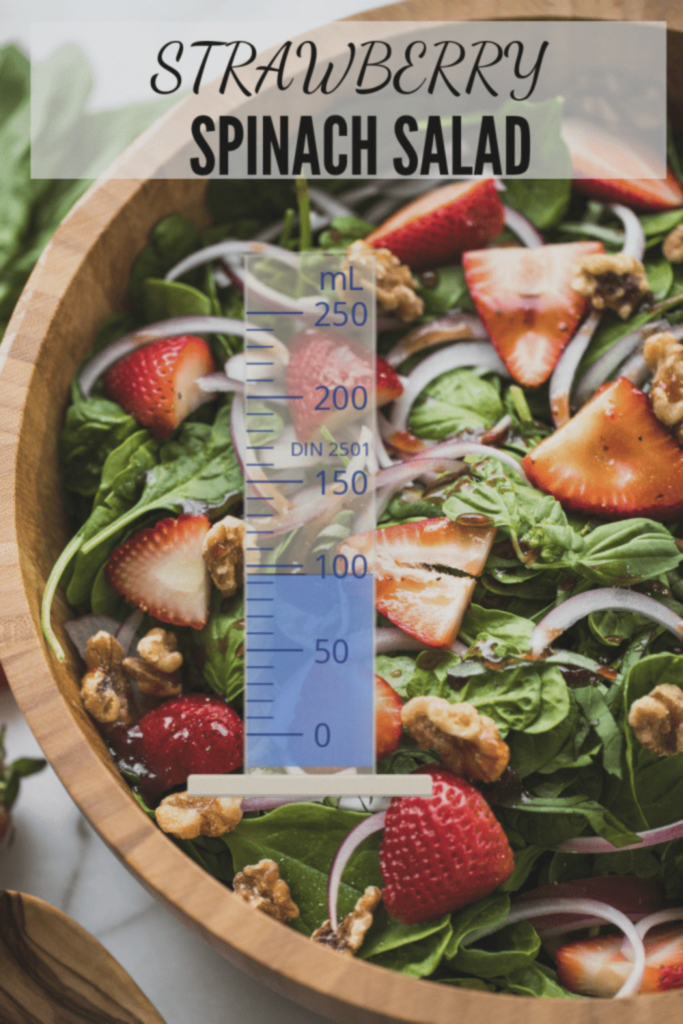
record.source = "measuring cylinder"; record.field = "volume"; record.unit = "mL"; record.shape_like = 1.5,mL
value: 95,mL
